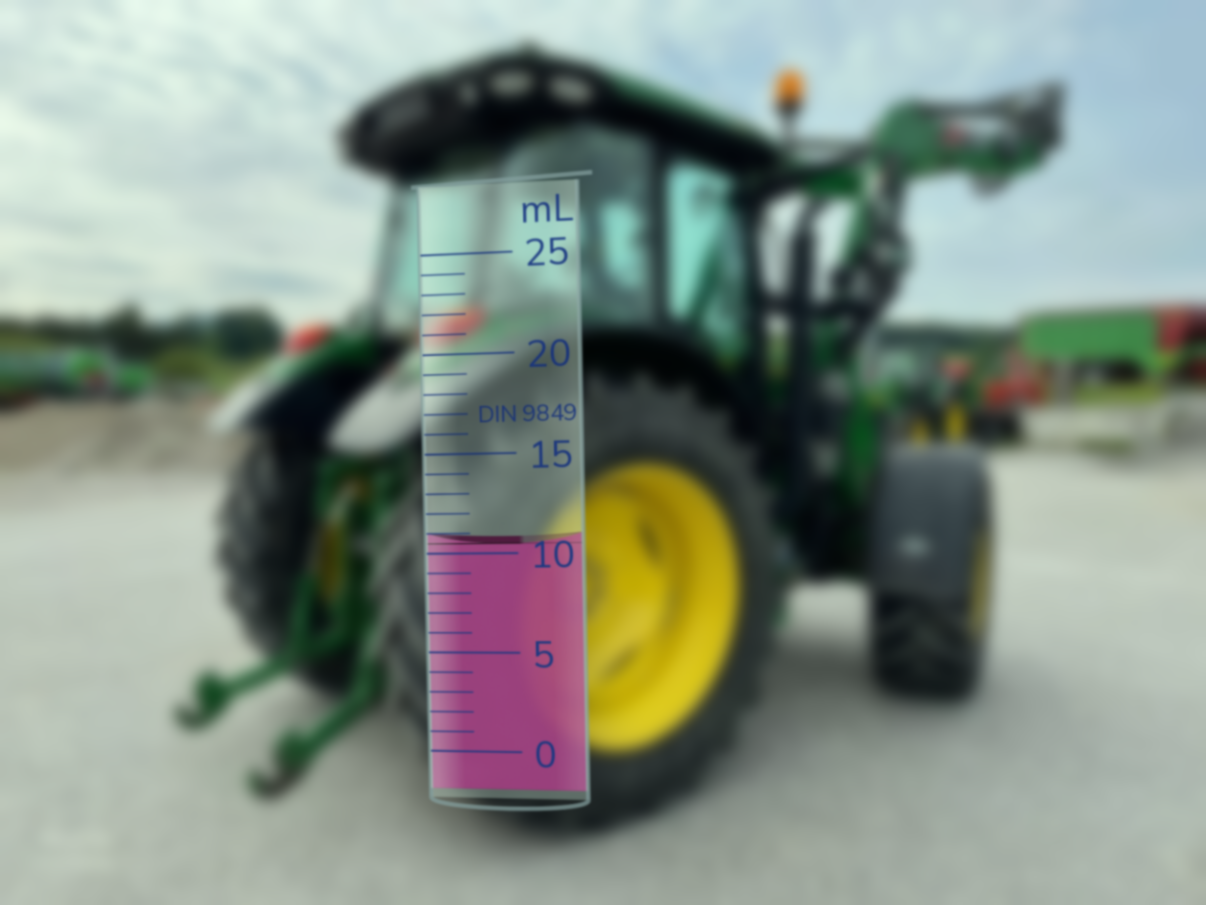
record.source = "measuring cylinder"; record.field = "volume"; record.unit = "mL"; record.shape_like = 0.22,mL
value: 10.5,mL
